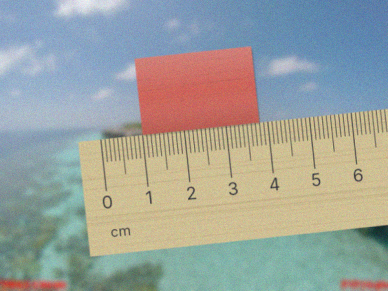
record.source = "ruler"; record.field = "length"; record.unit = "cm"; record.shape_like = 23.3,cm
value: 2.8,cm
